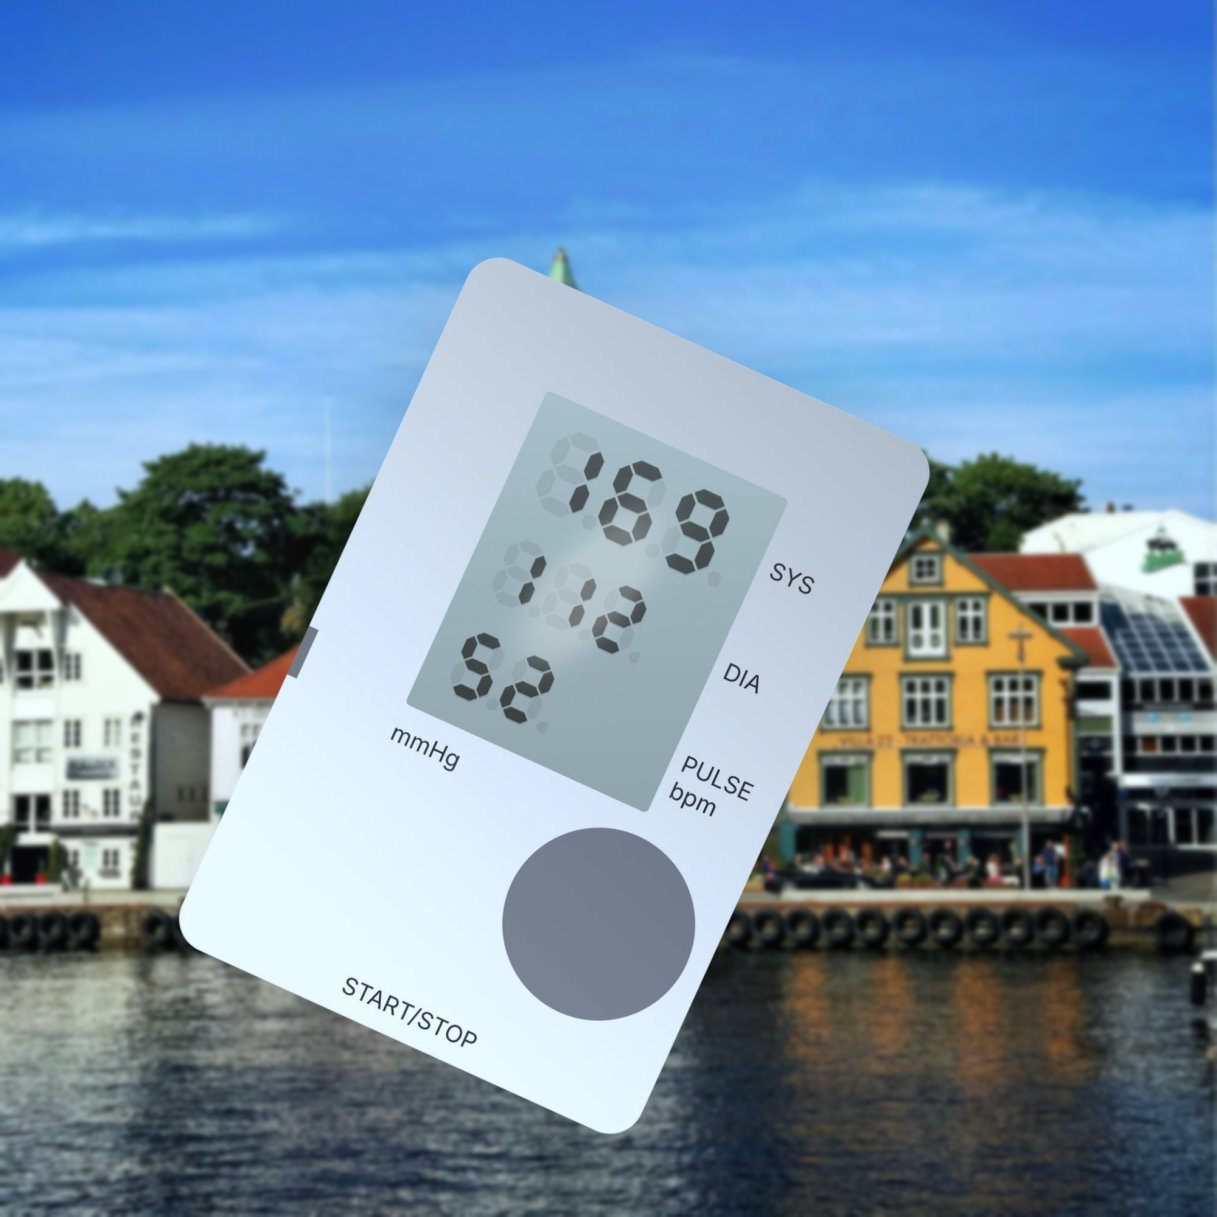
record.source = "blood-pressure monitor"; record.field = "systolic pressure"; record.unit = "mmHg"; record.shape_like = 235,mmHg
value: 169,mmHg
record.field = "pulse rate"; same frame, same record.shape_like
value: 52,bpm
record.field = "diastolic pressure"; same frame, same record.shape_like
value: 112,mmHg
